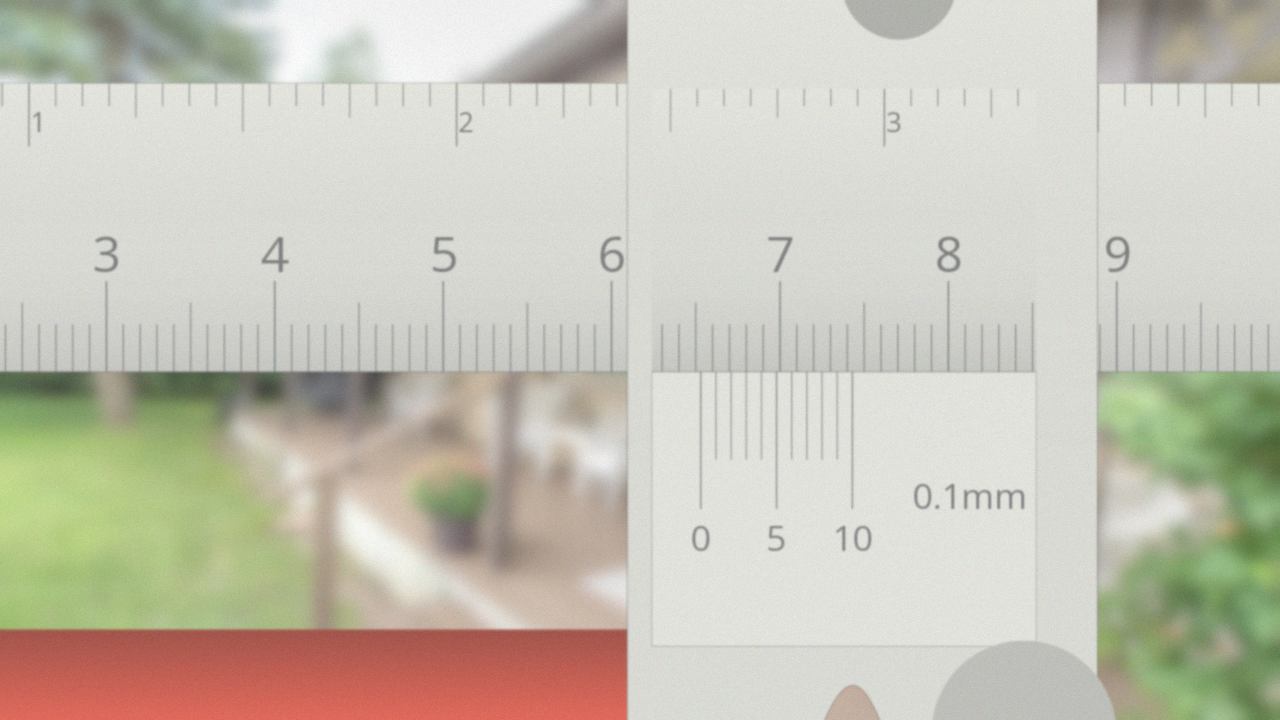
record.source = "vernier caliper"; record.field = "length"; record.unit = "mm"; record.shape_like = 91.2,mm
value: 65.3,mm
